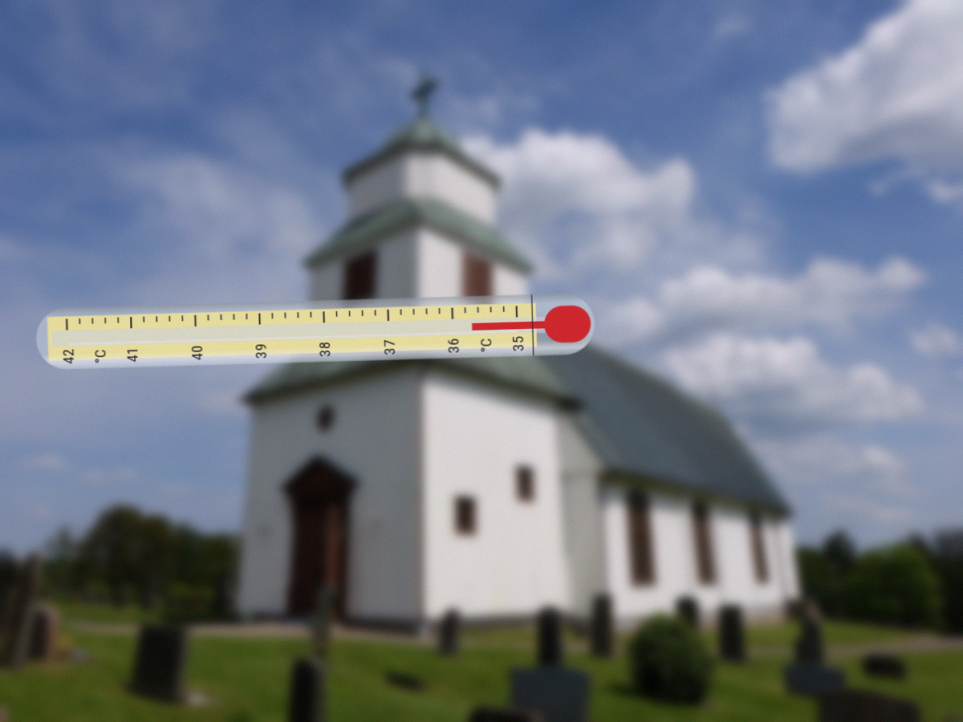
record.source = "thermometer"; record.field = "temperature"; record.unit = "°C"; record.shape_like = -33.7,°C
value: 35.7,°C
